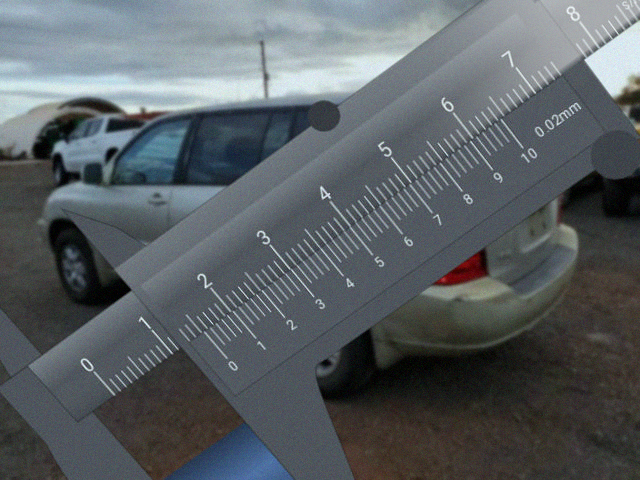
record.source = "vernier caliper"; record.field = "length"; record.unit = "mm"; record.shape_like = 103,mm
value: 15.4,mm
